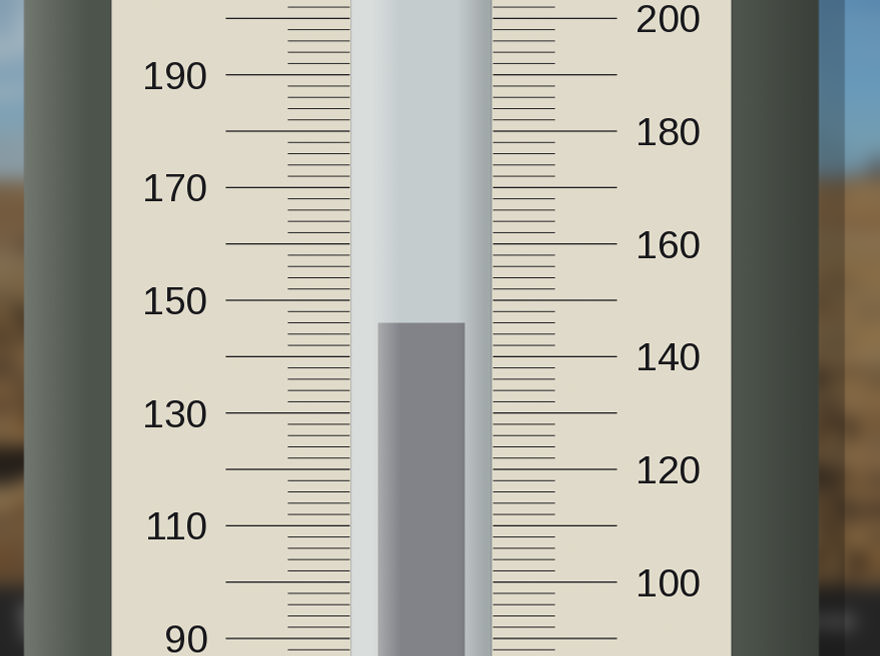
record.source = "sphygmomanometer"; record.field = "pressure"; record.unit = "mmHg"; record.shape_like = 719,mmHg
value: 146,mmHg
